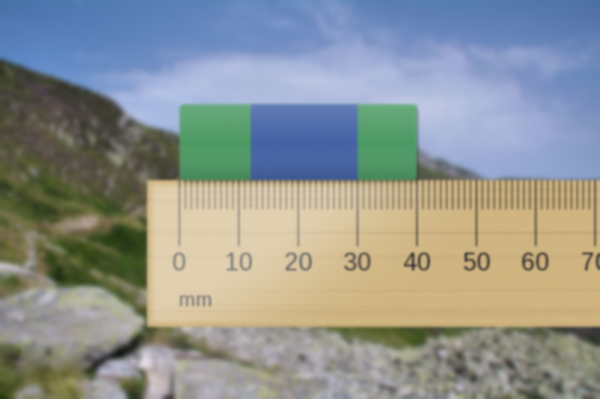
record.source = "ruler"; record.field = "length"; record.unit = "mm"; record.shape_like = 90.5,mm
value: 40,mm
